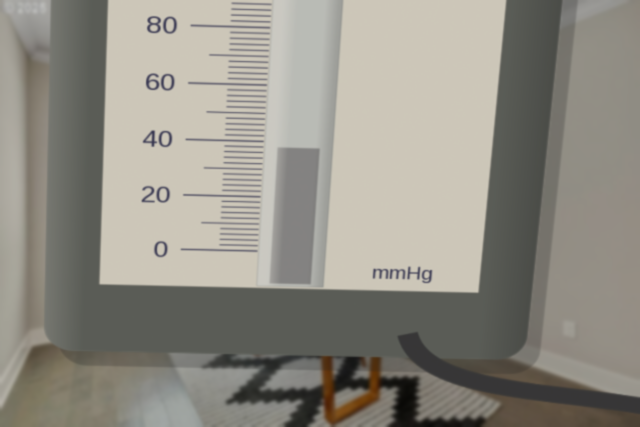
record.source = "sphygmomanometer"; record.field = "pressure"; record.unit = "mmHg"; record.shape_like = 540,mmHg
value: 38,mmHg
